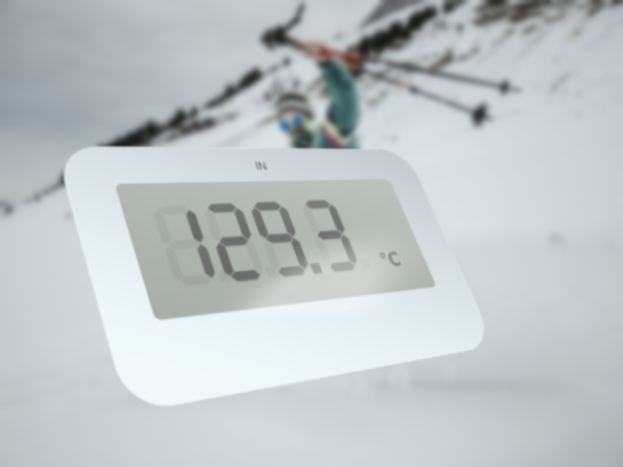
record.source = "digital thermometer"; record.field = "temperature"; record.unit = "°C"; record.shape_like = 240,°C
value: 129.3,°C
